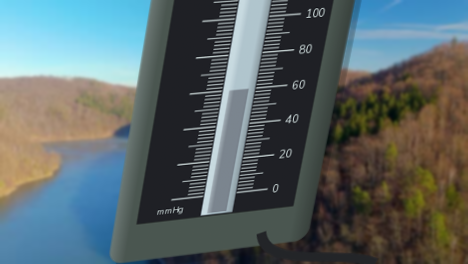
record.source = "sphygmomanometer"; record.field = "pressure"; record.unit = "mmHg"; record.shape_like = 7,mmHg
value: 60,mmHg
